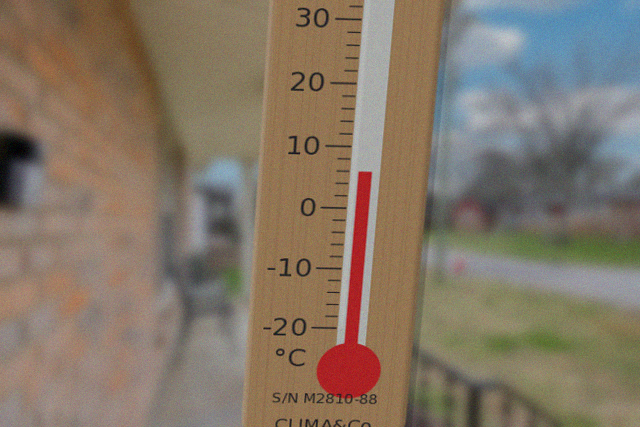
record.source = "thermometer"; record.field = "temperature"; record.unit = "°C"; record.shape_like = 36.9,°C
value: 6,°C
